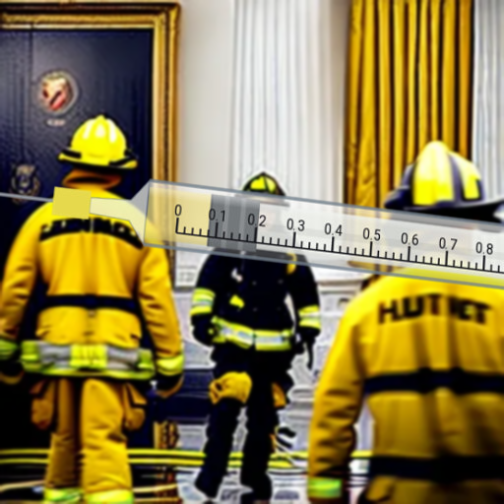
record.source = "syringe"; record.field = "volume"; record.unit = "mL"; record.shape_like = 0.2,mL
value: 0.08,mL
